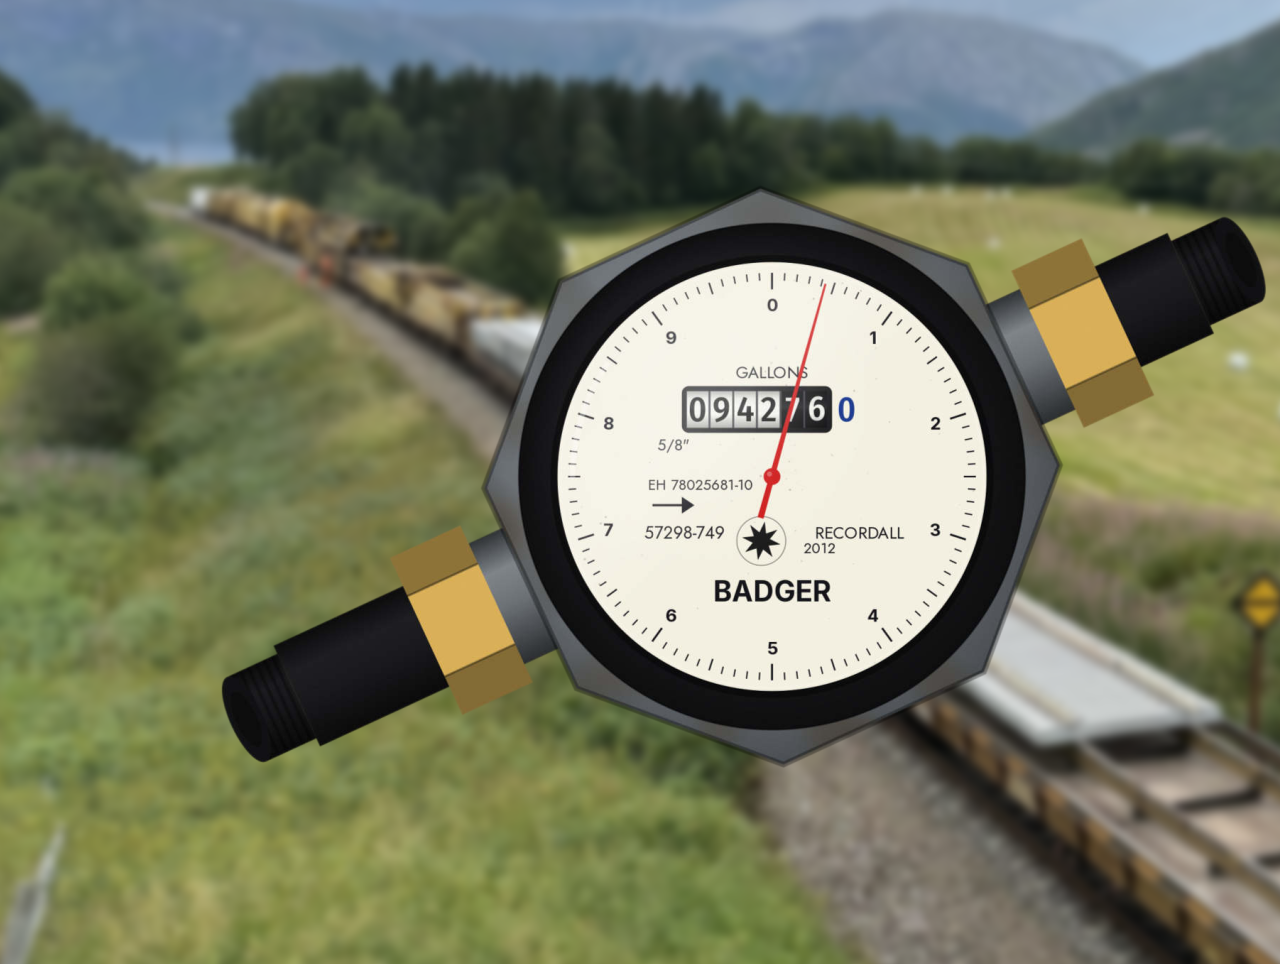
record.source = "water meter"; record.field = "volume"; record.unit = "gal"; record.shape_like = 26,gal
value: 942760.4,gal
